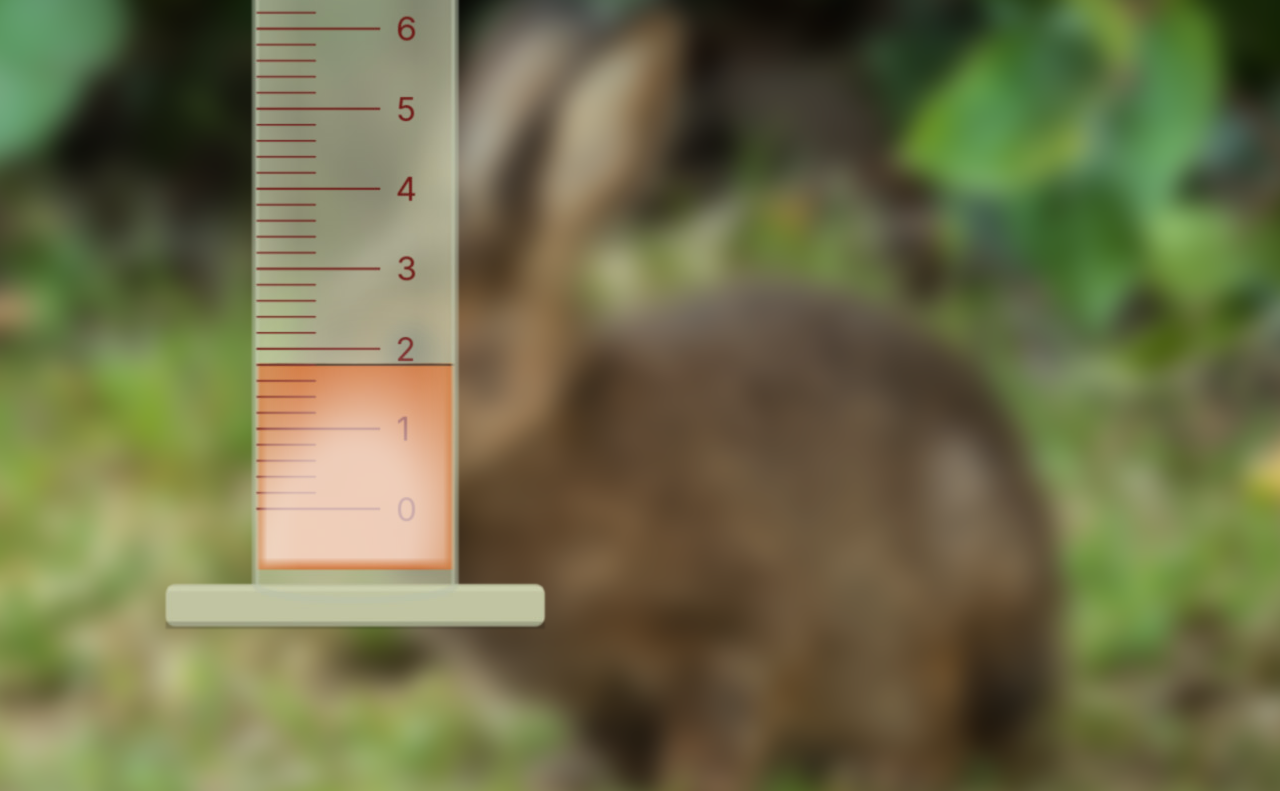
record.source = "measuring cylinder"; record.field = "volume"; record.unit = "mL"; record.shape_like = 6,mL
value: 1.8,mL
